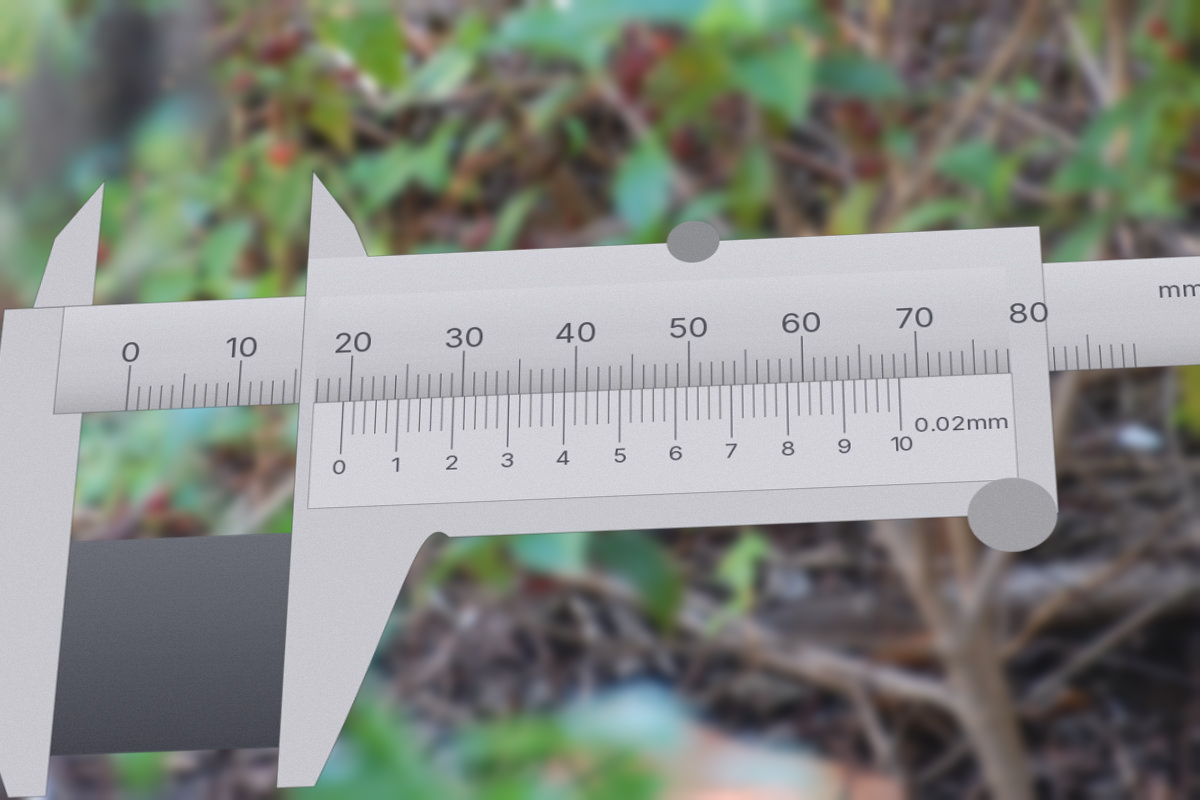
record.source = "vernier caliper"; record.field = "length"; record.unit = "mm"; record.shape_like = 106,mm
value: 19.4,mm
